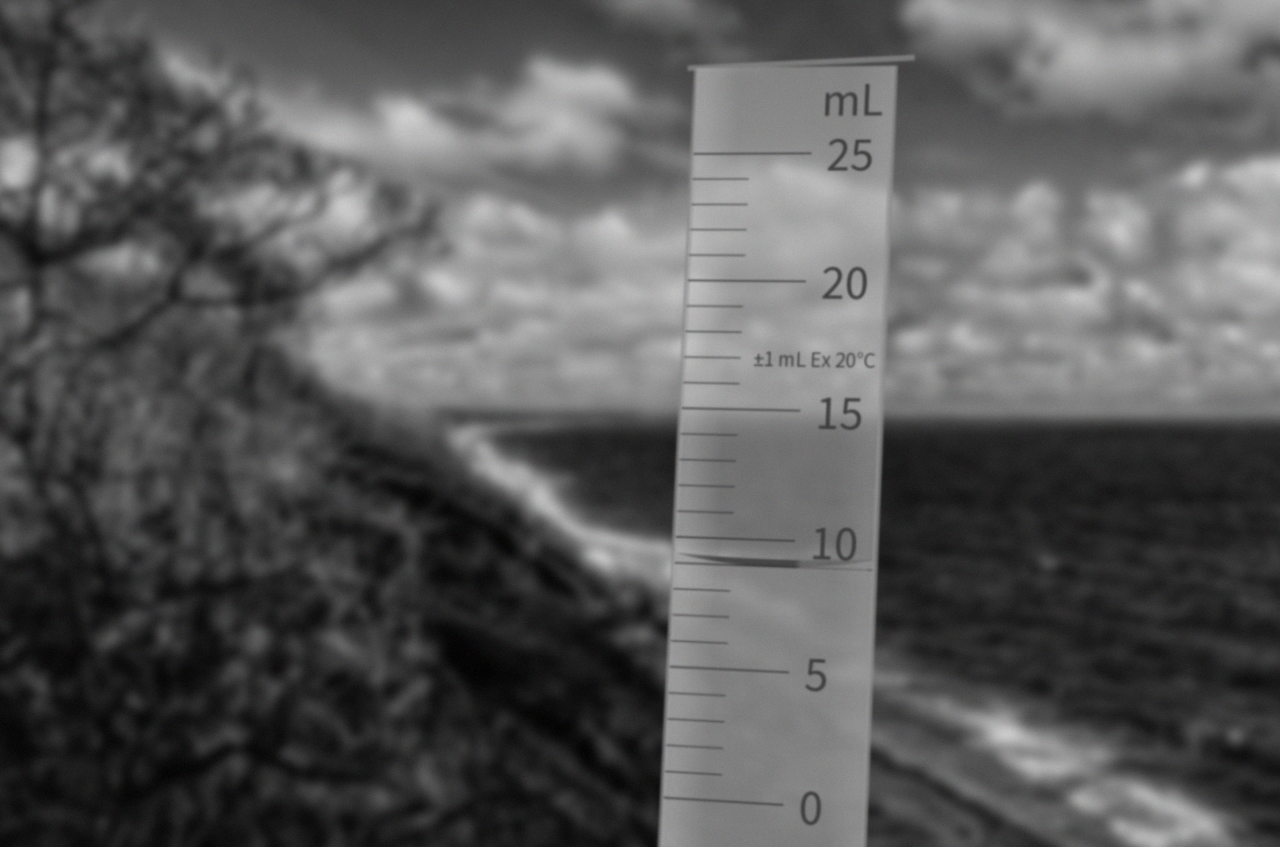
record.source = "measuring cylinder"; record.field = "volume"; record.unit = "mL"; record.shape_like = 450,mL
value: 9,mL
